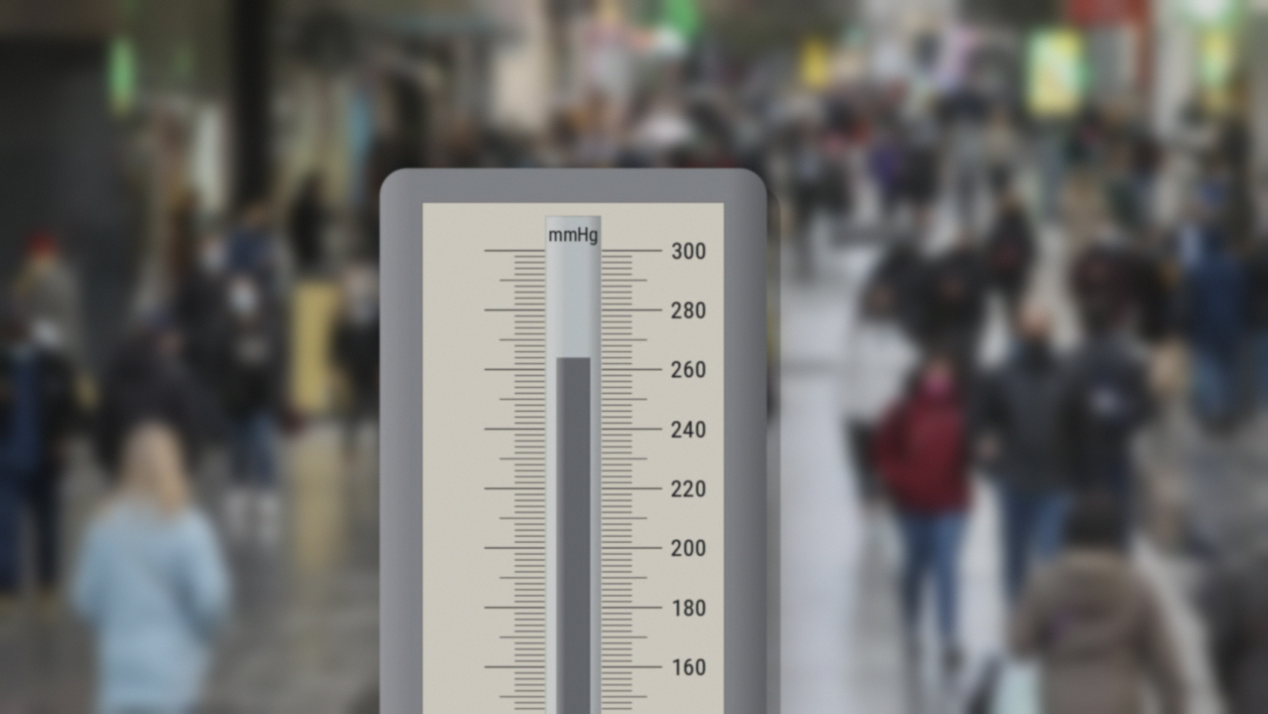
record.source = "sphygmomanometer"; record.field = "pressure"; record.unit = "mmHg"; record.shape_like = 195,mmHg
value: 264,mmHg
